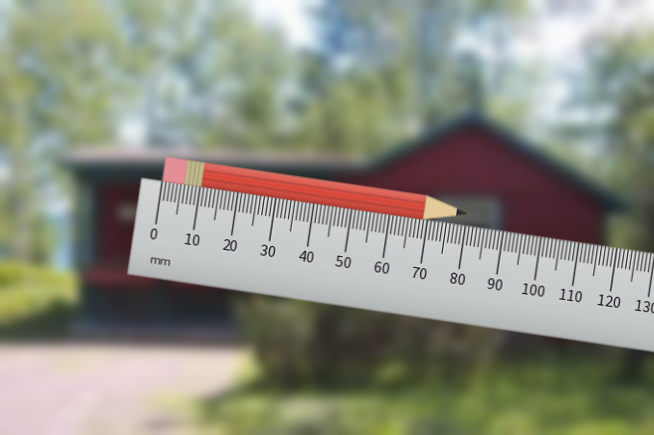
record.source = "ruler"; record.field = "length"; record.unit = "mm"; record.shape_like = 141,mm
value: 80,mm
